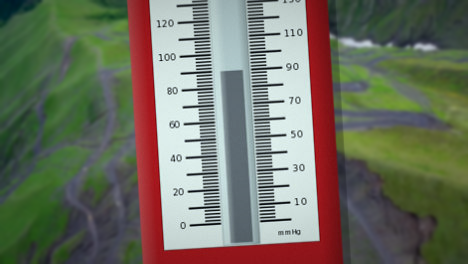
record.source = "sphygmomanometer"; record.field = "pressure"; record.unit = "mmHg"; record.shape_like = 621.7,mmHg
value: 90,mmHg
